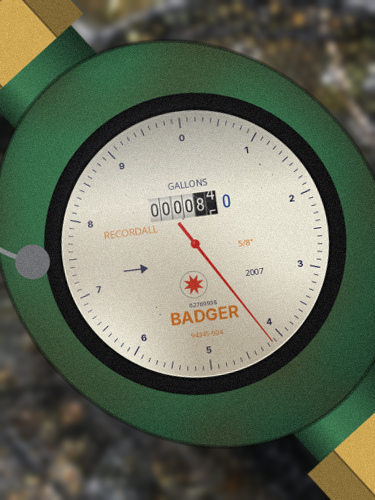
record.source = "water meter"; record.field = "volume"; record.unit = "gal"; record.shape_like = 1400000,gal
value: 844.1,gal
